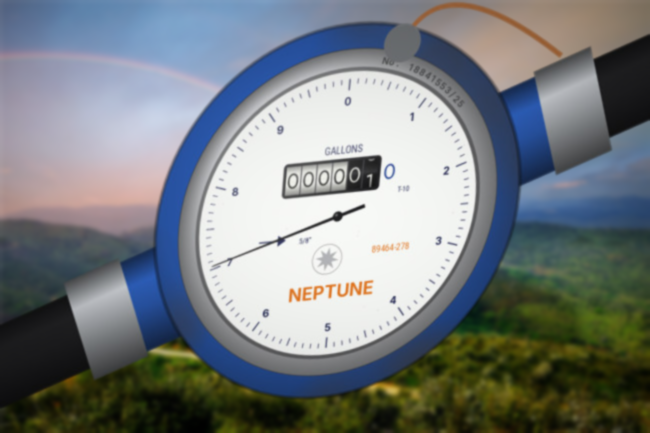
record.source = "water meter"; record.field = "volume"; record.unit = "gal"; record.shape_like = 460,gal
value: 7.0,gal
